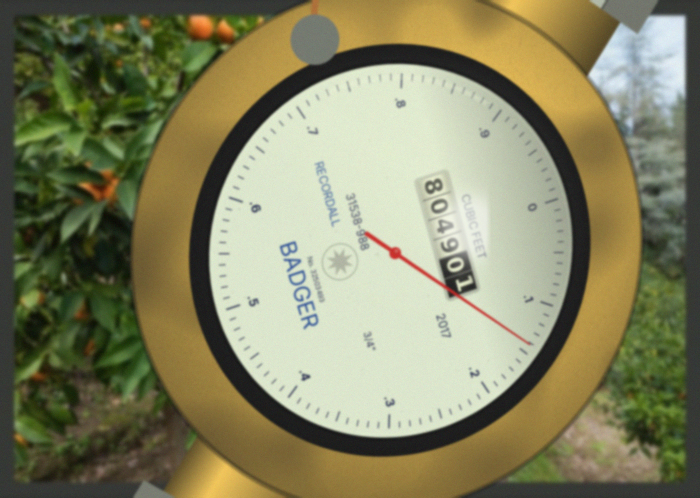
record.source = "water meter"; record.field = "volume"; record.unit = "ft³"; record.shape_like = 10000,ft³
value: 804901.14,ft³
